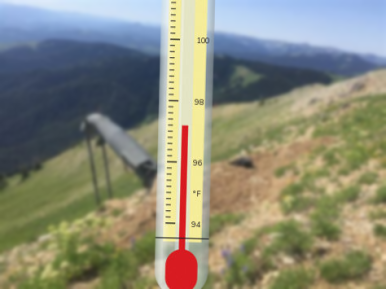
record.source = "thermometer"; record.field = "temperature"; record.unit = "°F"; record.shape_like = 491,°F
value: 97.2,°F
